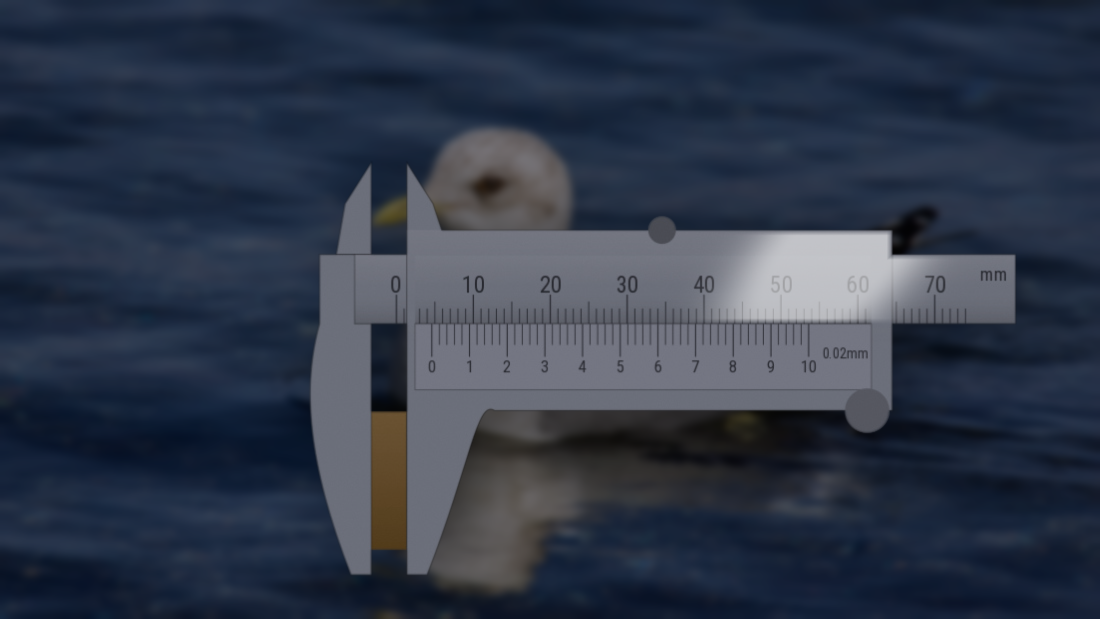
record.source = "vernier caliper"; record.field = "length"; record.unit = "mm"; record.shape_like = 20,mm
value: 4.6,mm
